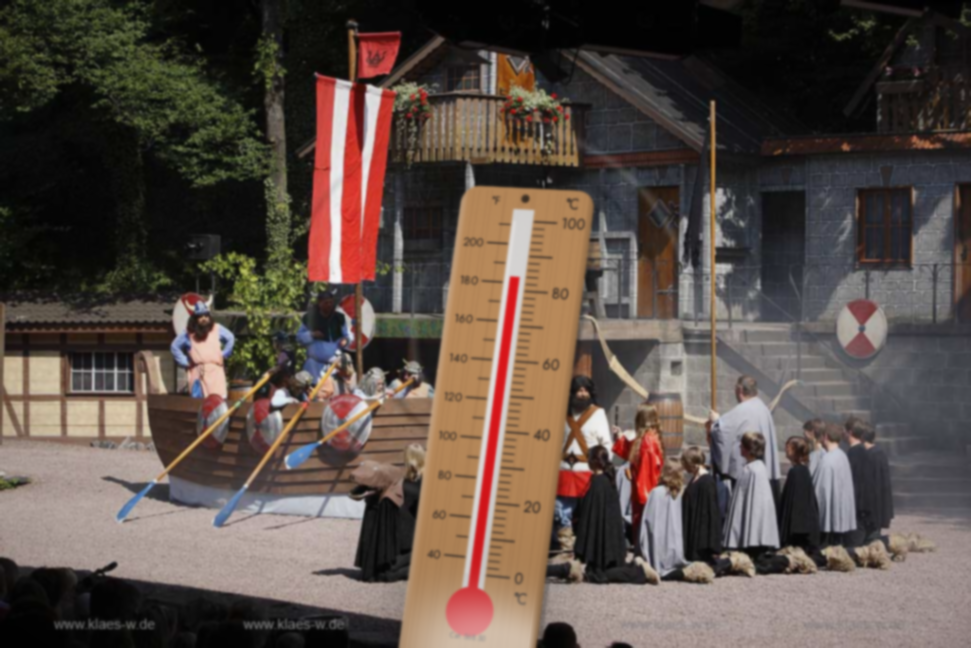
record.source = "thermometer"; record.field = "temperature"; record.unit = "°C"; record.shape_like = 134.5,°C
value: 84,°C
